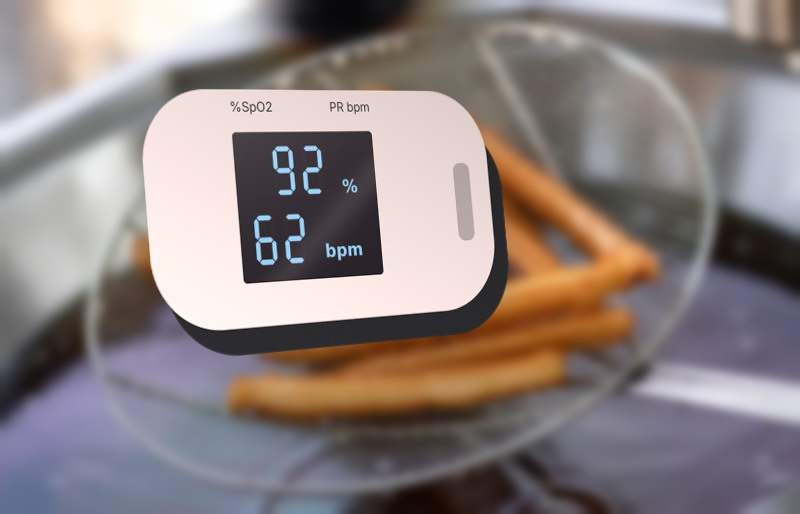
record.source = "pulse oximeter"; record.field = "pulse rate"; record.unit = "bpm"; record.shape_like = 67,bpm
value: 62,bpm
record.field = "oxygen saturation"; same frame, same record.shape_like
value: 92,%
